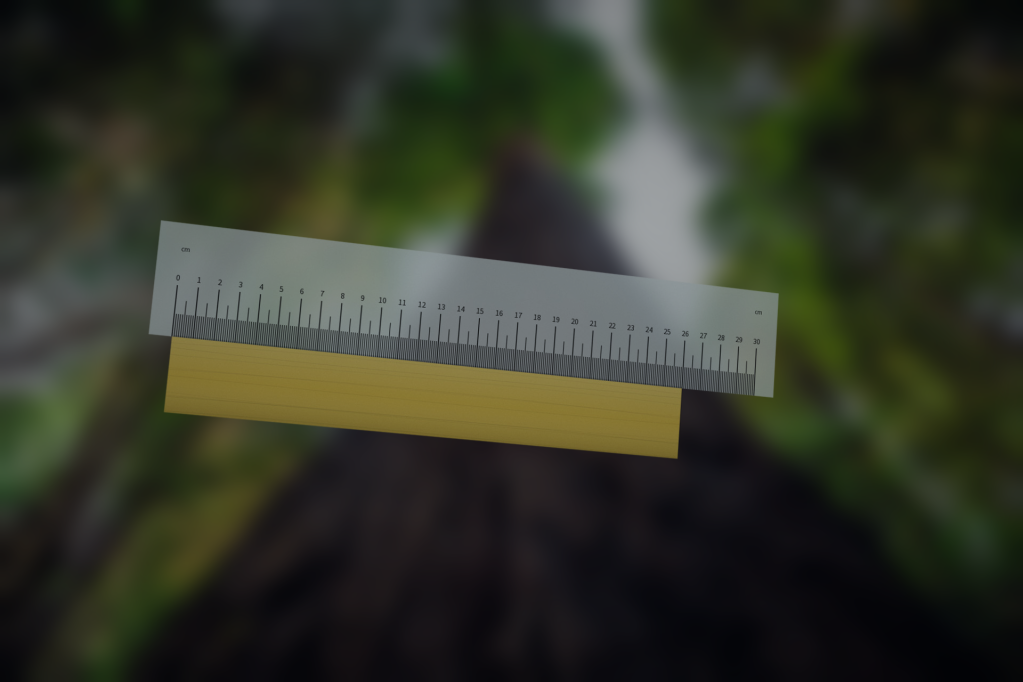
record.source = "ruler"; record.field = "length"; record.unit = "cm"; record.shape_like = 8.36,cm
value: 26,cm
